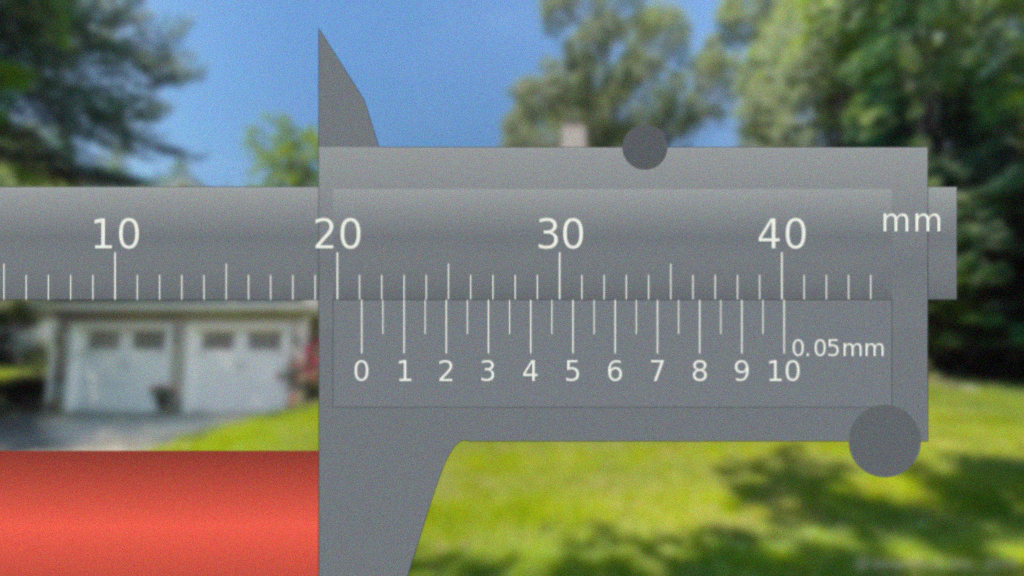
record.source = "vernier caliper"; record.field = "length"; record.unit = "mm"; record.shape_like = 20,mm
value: 21.1,mm
